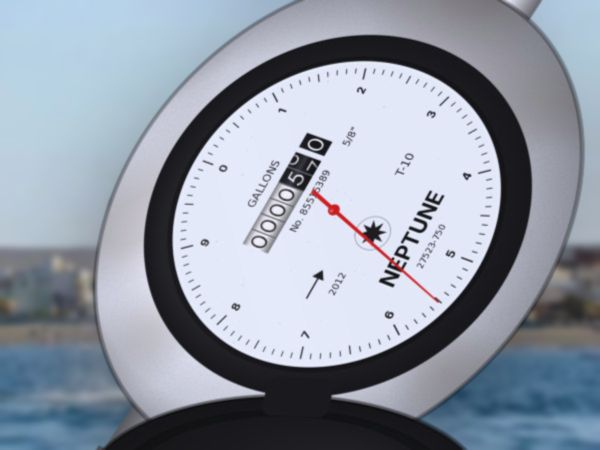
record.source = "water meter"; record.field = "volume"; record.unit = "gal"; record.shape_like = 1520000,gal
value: 565.5,gal
